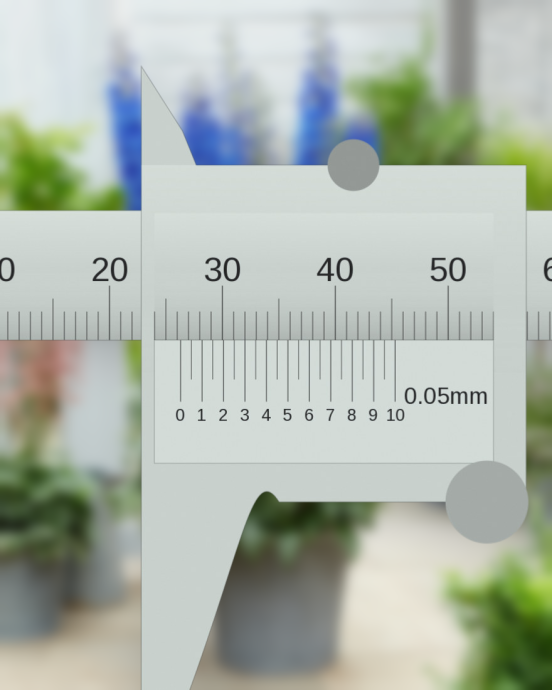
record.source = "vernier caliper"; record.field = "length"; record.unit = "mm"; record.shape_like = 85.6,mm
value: 26.3,mm
